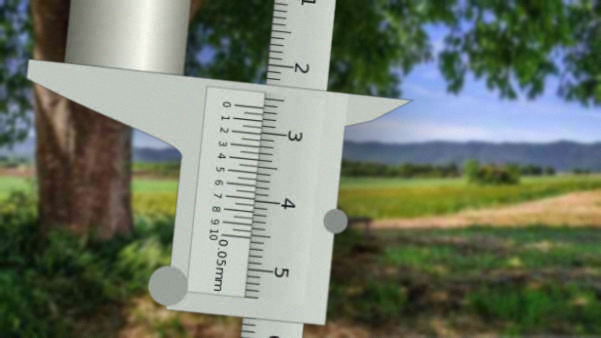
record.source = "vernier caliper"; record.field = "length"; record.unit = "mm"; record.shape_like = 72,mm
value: 26.4,mm
